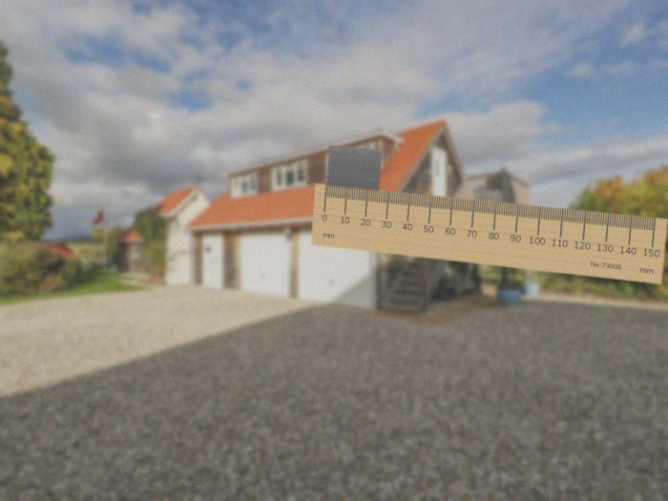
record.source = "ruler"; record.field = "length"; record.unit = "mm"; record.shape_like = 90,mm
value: 25,mm
